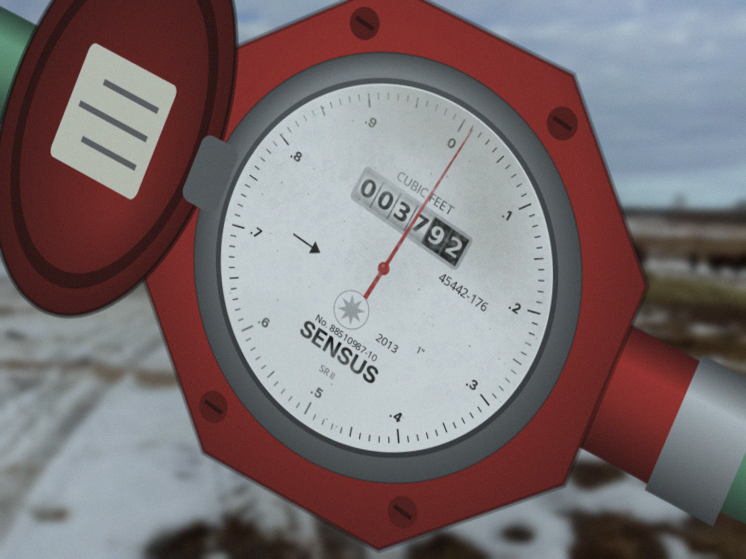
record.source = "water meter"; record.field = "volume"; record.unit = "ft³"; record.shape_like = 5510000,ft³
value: 3792.01,ft³
